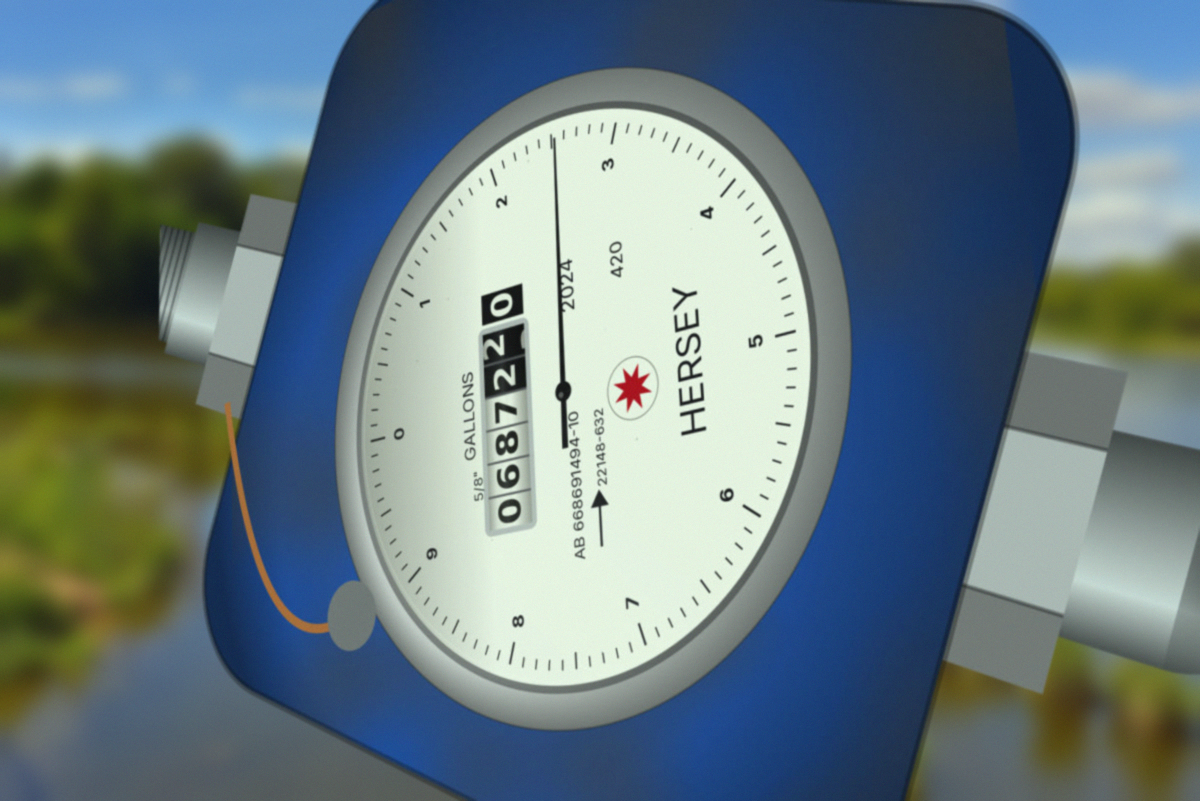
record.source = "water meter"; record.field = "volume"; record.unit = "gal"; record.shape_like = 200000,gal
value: 687222.5,gal
